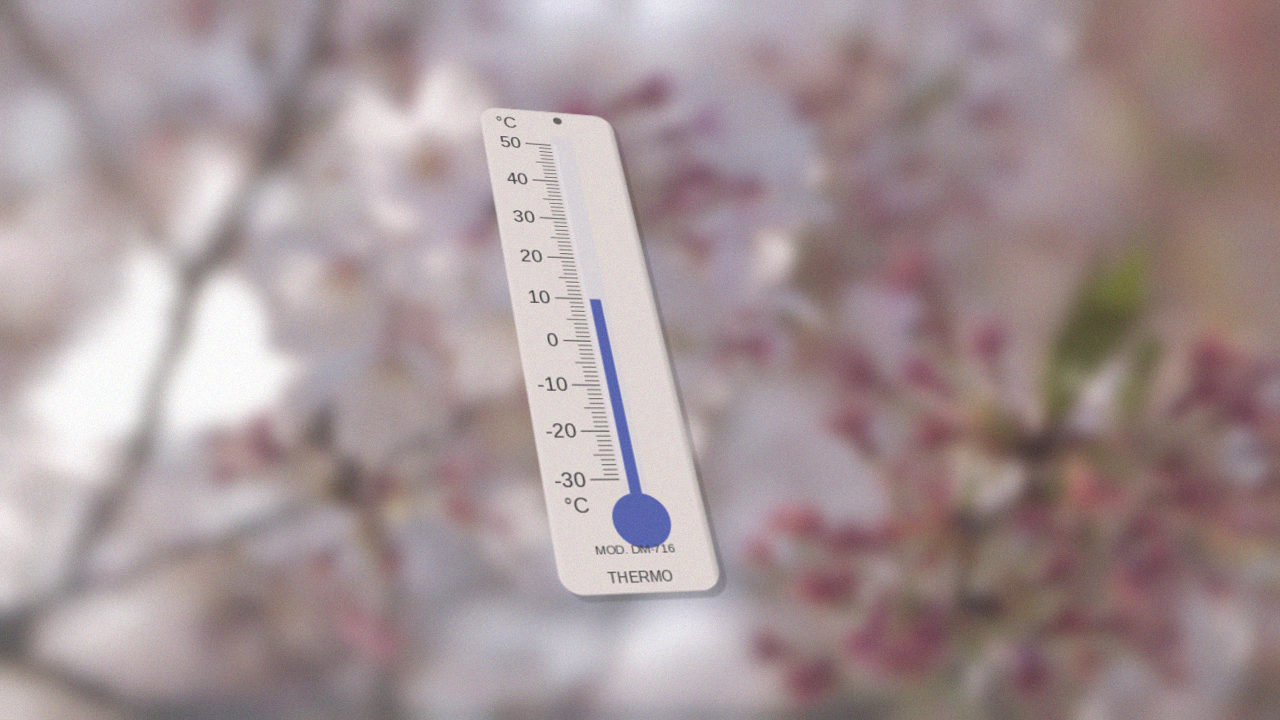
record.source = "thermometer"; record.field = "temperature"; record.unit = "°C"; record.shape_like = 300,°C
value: 10,°C
